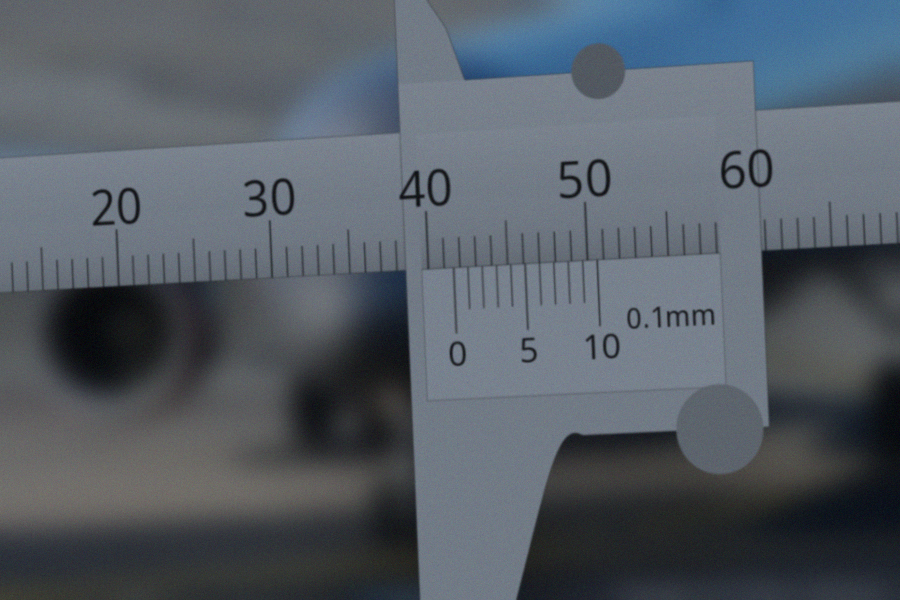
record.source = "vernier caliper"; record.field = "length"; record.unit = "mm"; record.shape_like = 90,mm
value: 41.6,mm
